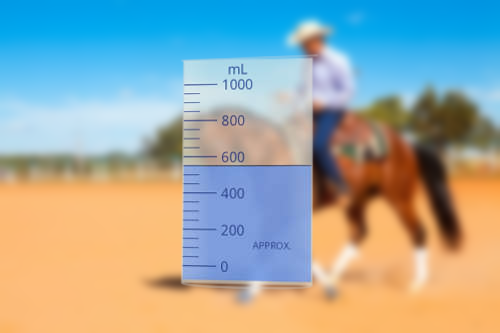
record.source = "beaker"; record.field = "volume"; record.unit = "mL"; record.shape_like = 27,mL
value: 550,mL
